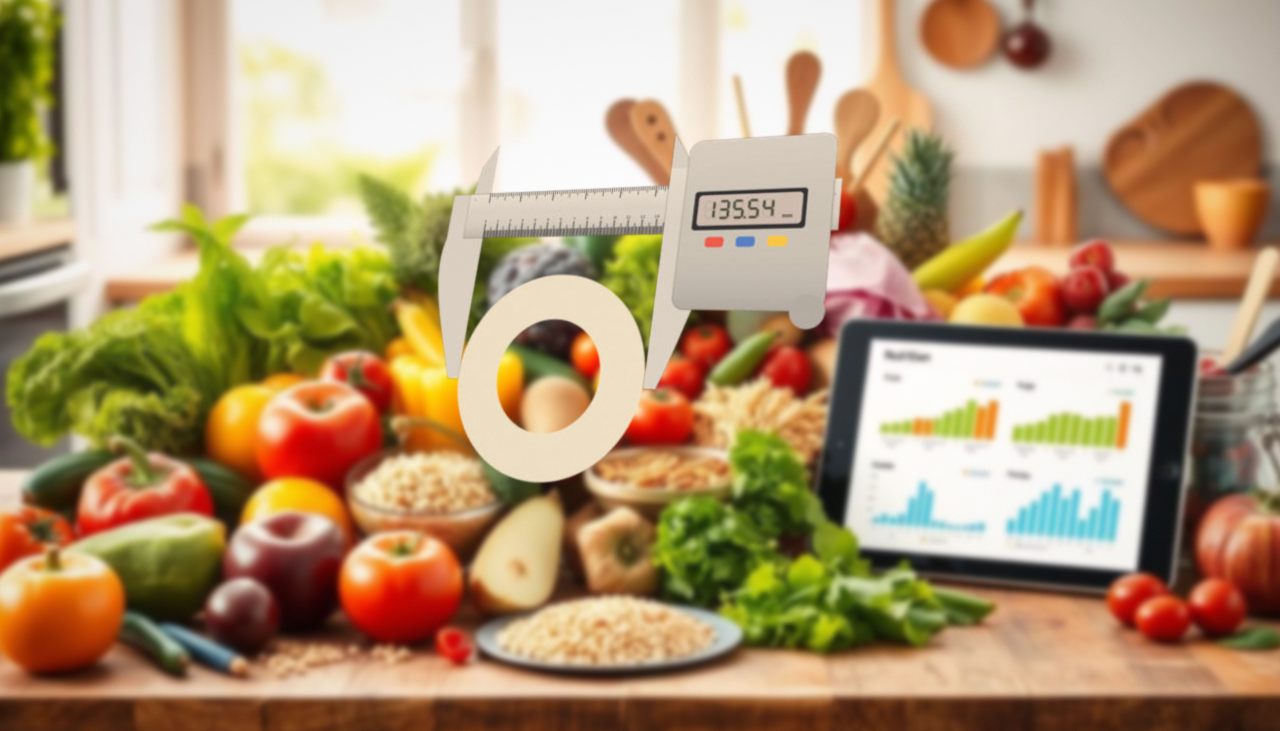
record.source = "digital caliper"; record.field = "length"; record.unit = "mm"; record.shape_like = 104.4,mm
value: 135.54,mm
